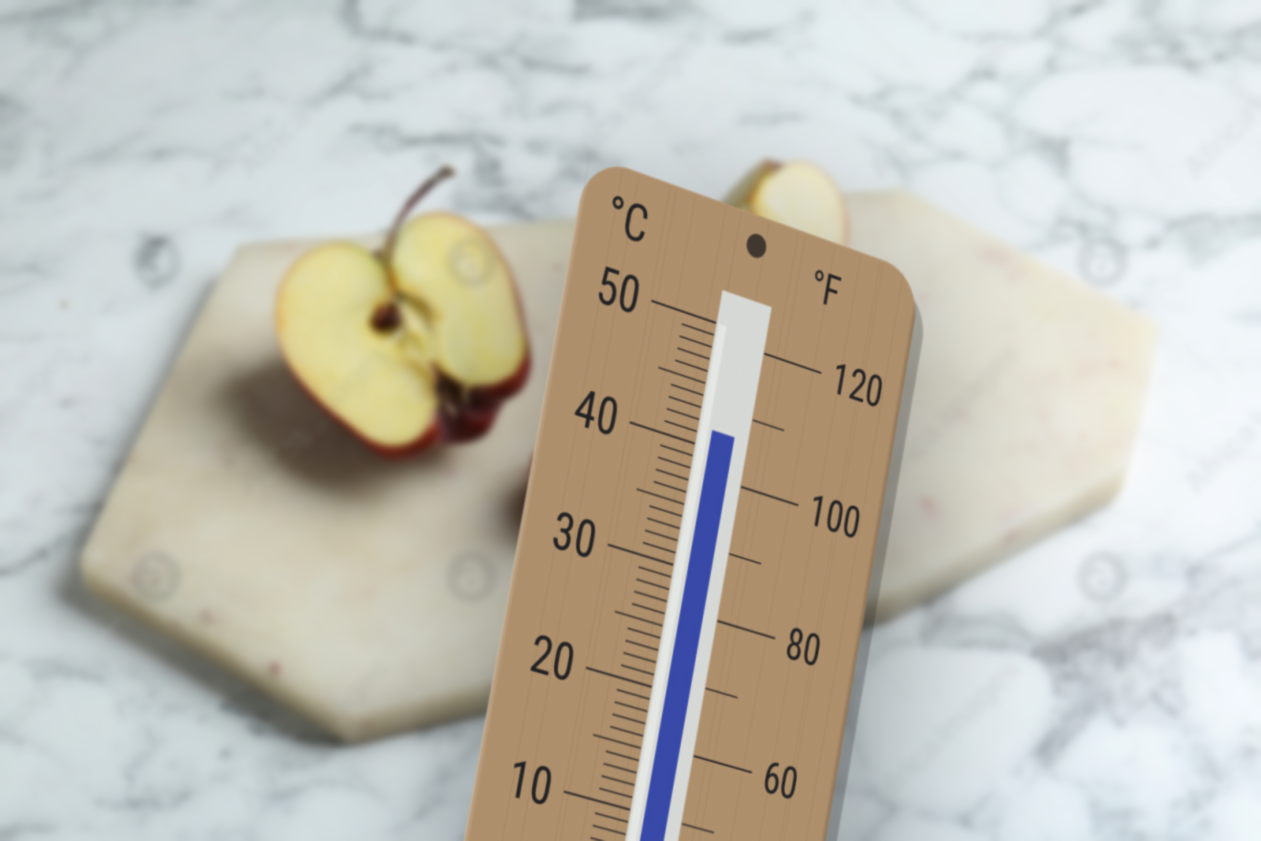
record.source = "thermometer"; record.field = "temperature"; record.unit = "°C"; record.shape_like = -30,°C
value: 41.5,°C
